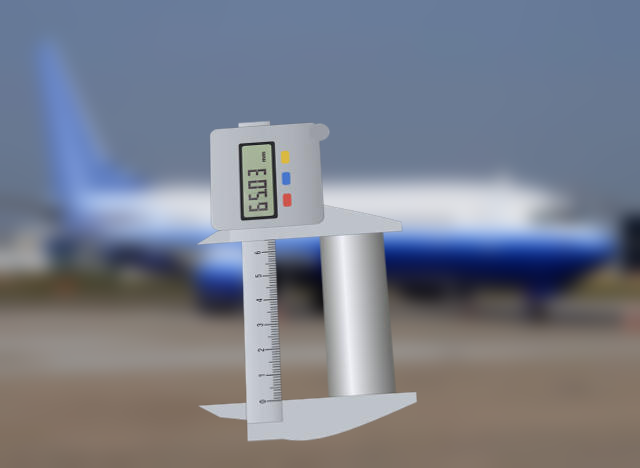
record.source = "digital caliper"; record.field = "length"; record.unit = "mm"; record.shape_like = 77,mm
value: 65.03,mm
